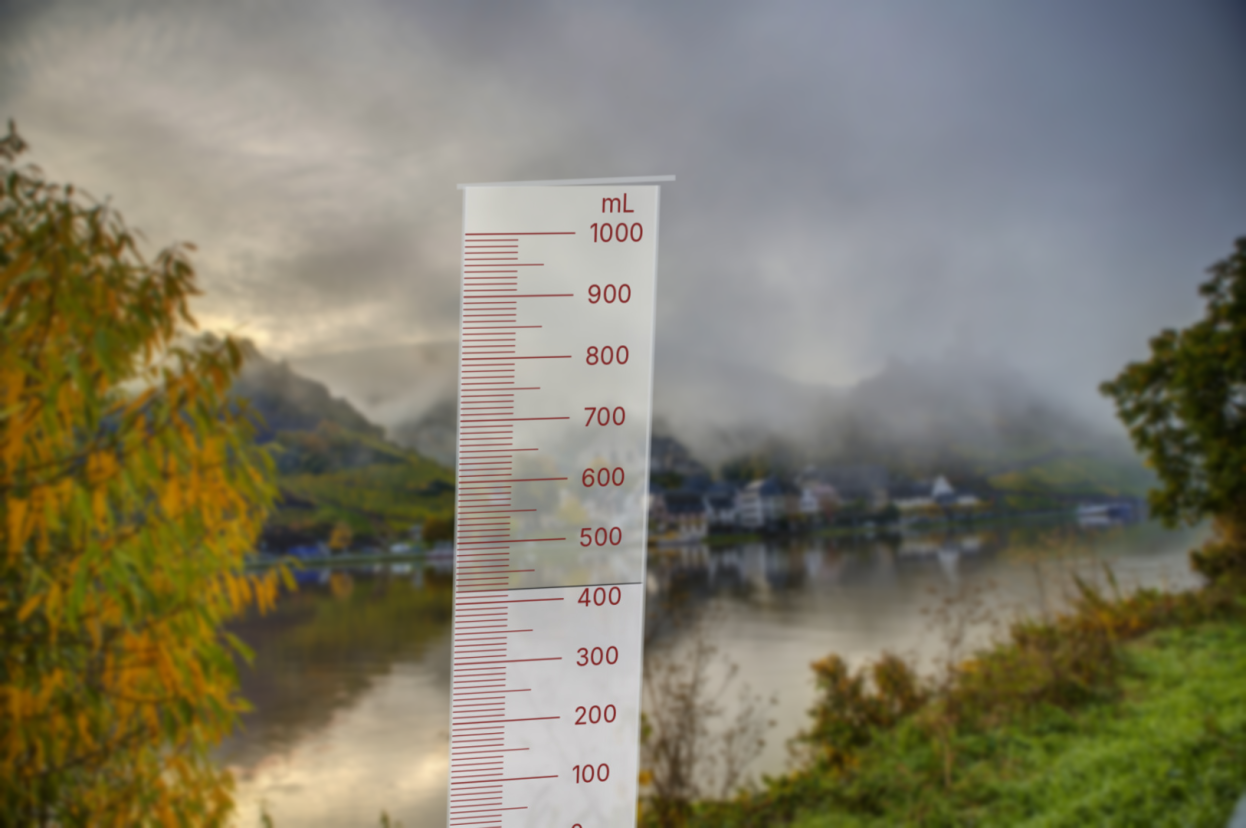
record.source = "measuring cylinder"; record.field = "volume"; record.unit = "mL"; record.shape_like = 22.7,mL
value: 420,mL
